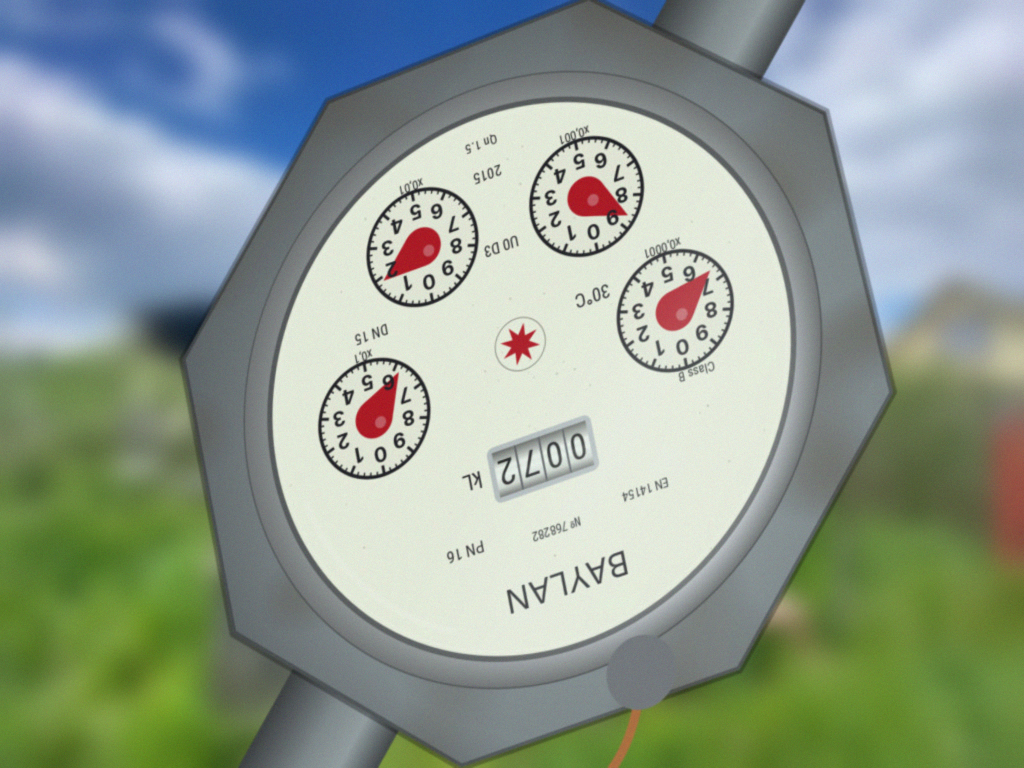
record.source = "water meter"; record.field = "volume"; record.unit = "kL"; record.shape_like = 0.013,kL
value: 72.6186,kL
